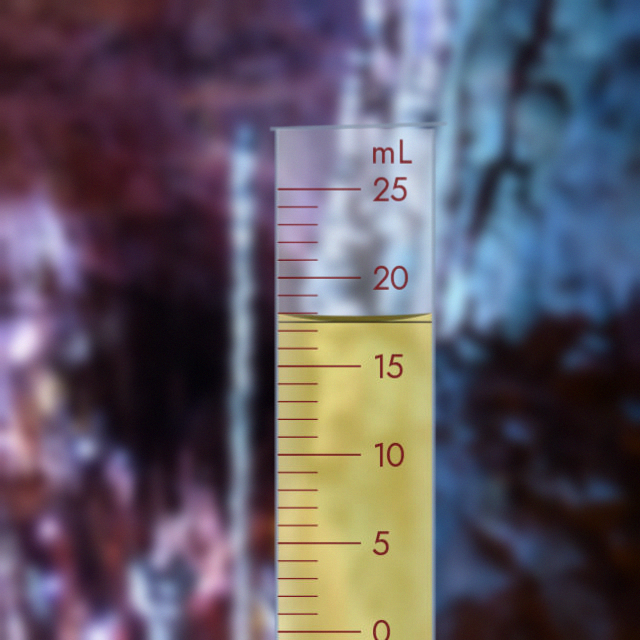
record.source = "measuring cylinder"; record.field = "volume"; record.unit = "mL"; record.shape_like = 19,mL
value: 17.5,mL
